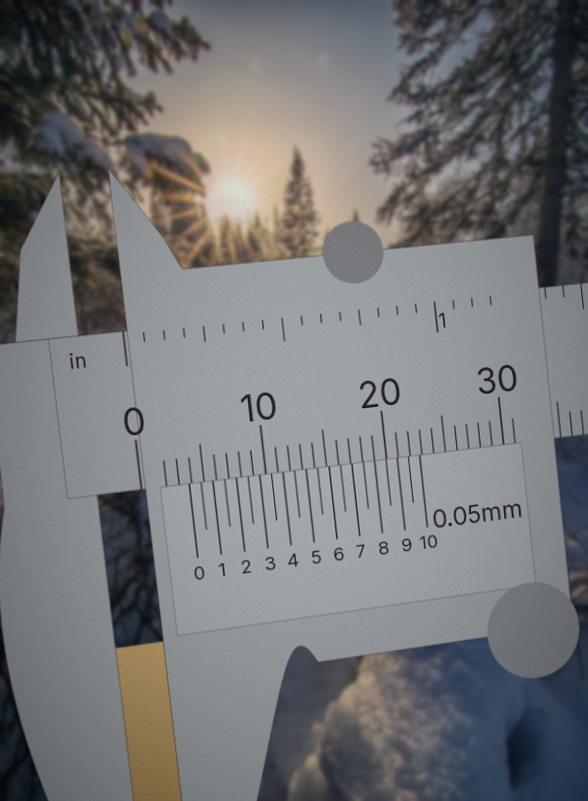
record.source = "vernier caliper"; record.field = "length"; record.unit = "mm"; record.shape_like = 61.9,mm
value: 3.8,mm
